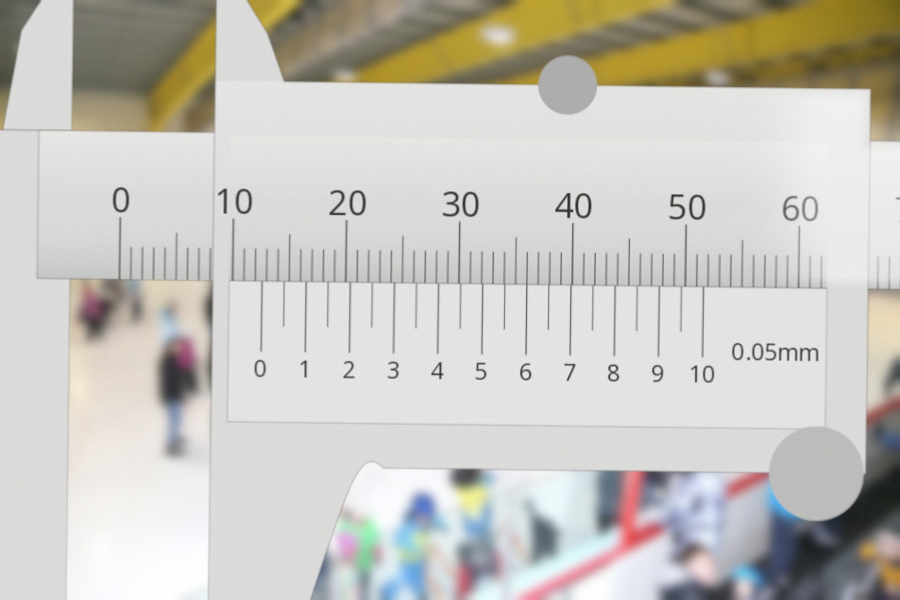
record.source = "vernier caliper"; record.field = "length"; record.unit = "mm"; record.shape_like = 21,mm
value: 12.6,mm
